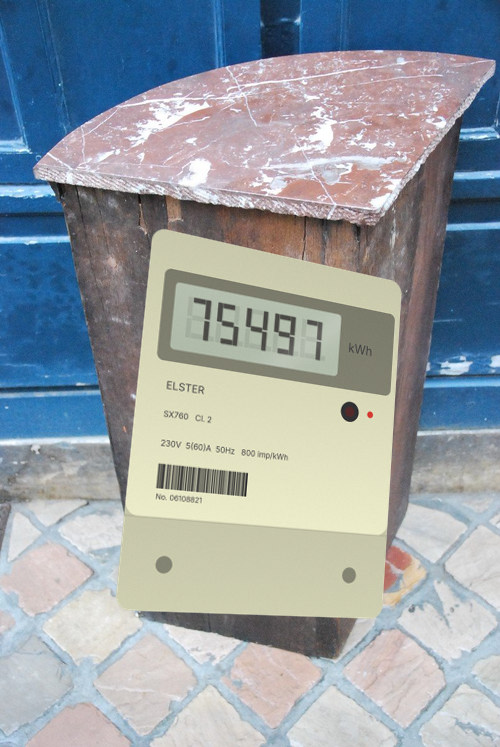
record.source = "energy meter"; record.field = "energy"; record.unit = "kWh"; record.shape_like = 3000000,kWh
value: 75497,kWh
